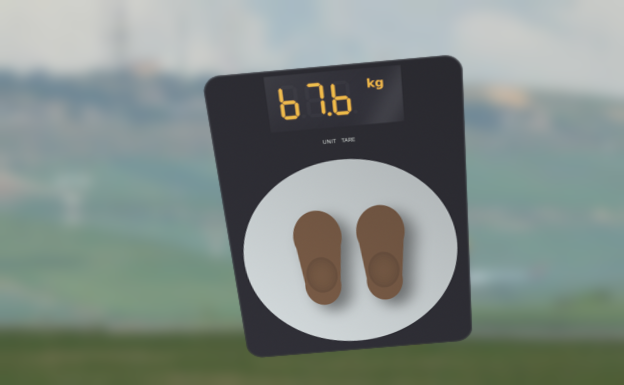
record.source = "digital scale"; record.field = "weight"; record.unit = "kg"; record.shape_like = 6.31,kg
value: 67.6,kg
